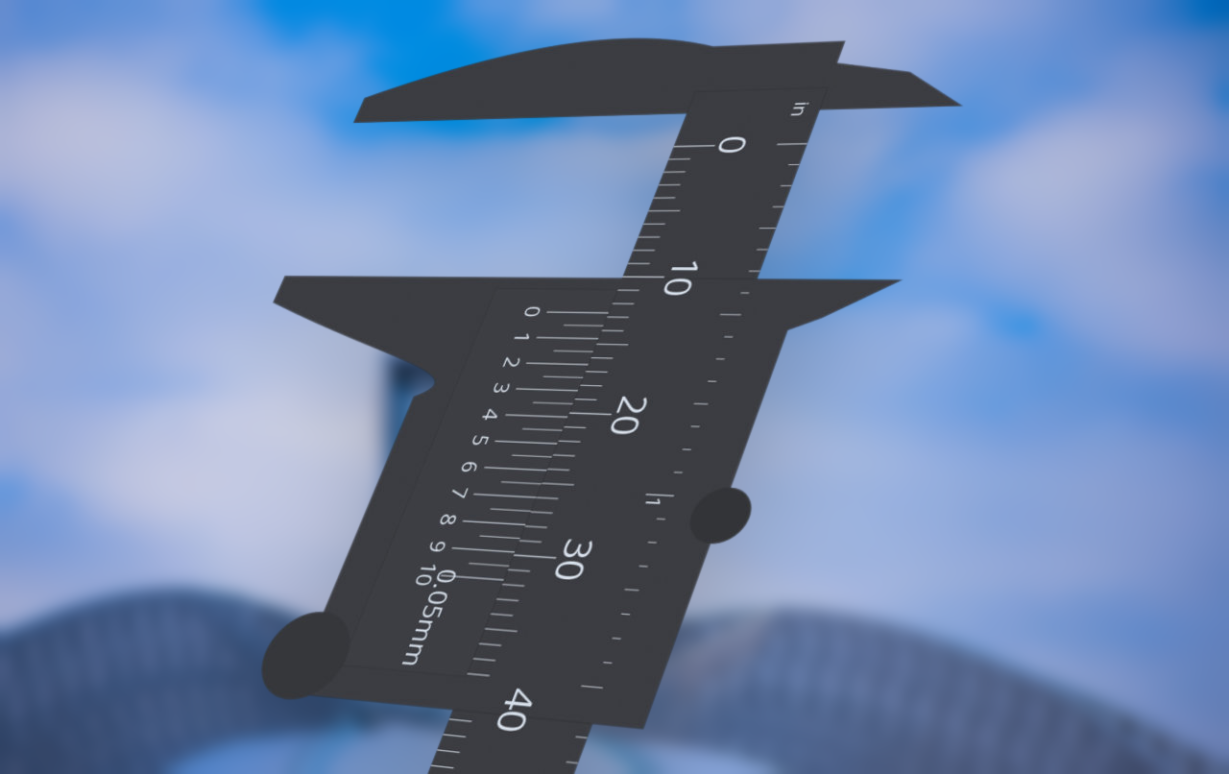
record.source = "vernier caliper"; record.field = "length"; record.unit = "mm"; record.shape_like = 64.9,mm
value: 12.7,mm
